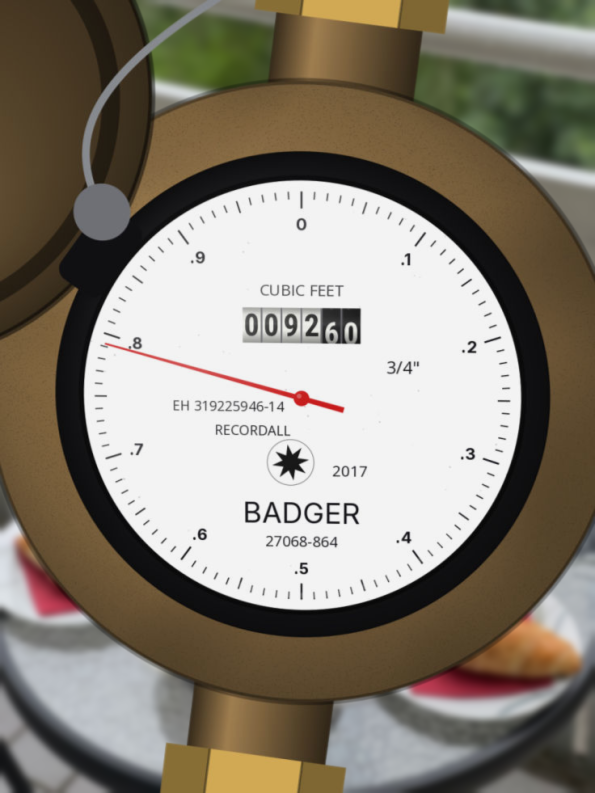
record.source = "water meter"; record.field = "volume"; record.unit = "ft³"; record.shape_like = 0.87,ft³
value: 9259.79,ft³
